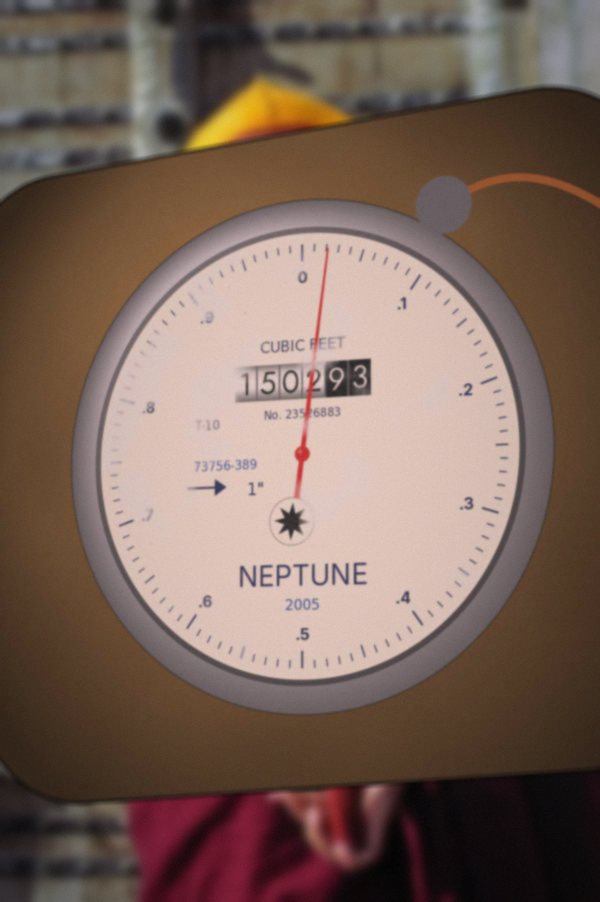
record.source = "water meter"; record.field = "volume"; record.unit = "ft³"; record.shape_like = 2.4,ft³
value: 150293.02,ft³
